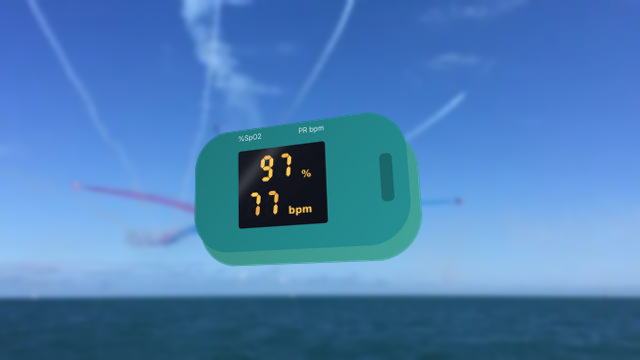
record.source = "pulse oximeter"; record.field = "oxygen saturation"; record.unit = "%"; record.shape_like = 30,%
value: 97,%
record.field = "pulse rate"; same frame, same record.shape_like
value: 77,bpm
